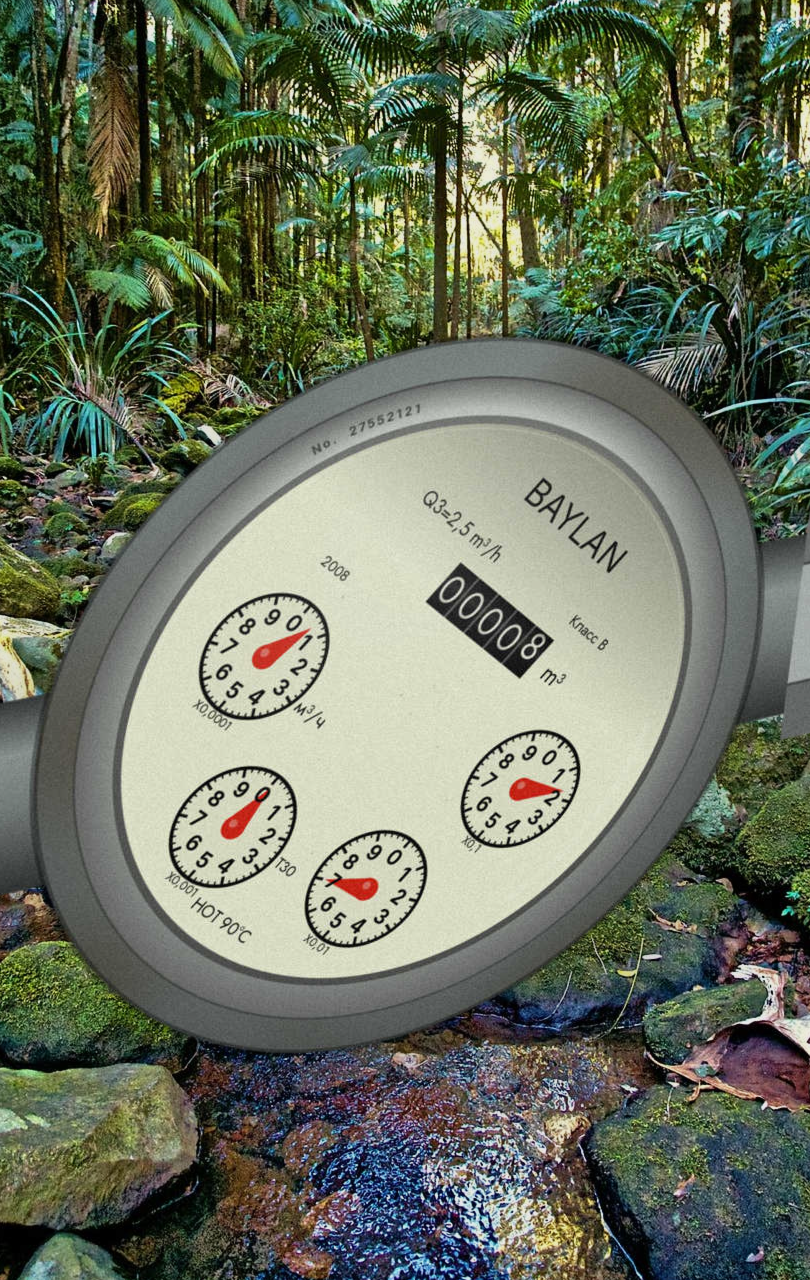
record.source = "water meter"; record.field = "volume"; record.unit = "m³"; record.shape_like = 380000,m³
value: 8.1700,m³
